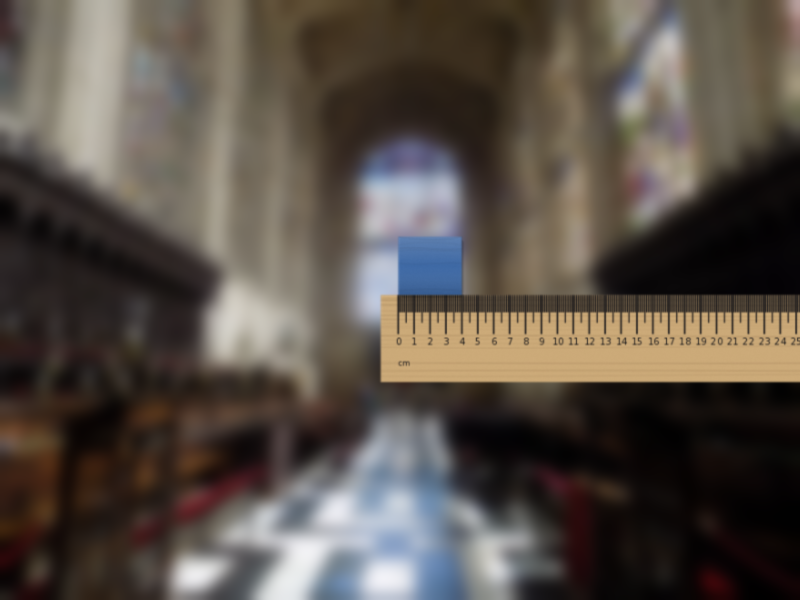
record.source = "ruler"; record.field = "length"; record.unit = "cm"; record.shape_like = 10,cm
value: 4,cm
